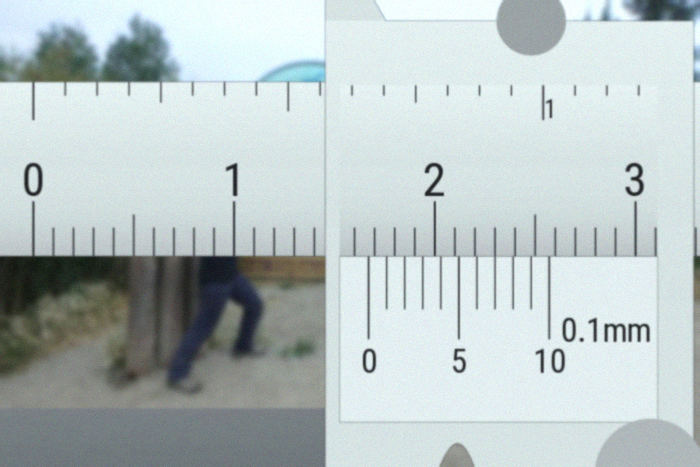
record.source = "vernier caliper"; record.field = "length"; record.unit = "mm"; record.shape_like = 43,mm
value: 16.7,mm
